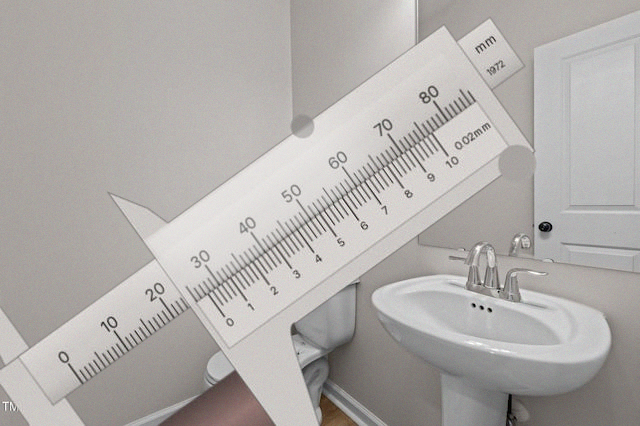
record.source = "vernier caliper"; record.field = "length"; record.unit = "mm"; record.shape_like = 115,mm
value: 27.4,mm
